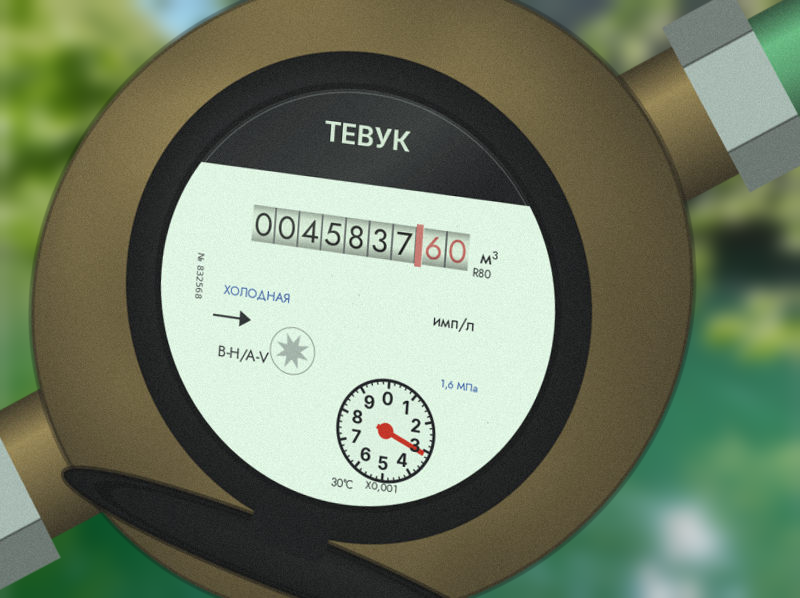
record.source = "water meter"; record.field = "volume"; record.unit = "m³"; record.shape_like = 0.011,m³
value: 45837.603,m³
